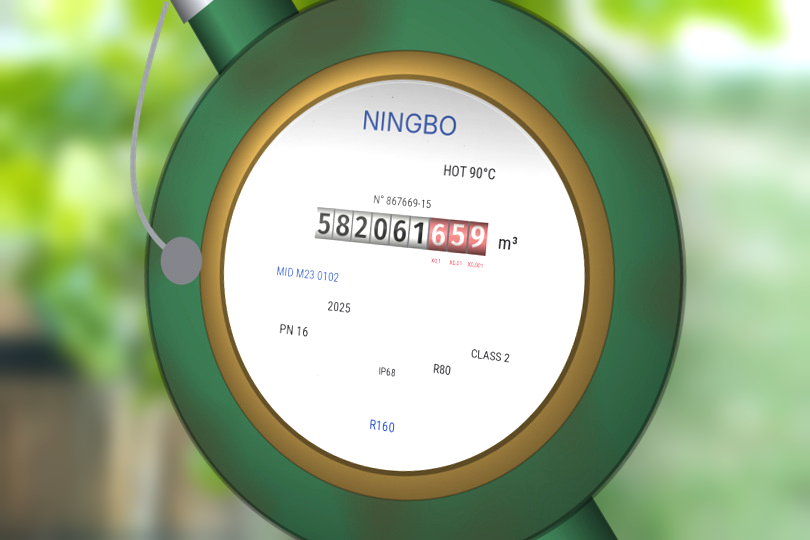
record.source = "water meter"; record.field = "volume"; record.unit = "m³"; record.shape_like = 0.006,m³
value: 582061.659,m³
